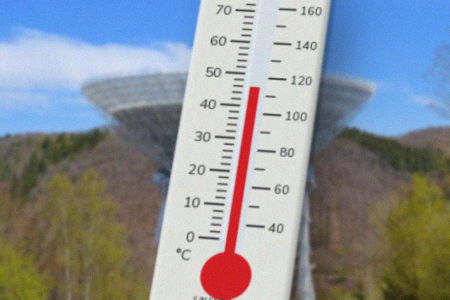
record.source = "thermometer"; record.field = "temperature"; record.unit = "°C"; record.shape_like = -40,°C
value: 46,°C
